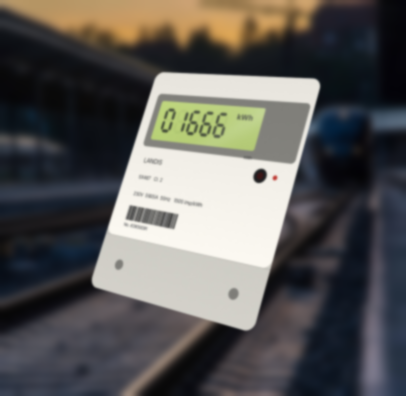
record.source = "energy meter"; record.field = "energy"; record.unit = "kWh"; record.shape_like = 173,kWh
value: 1666,kWh
